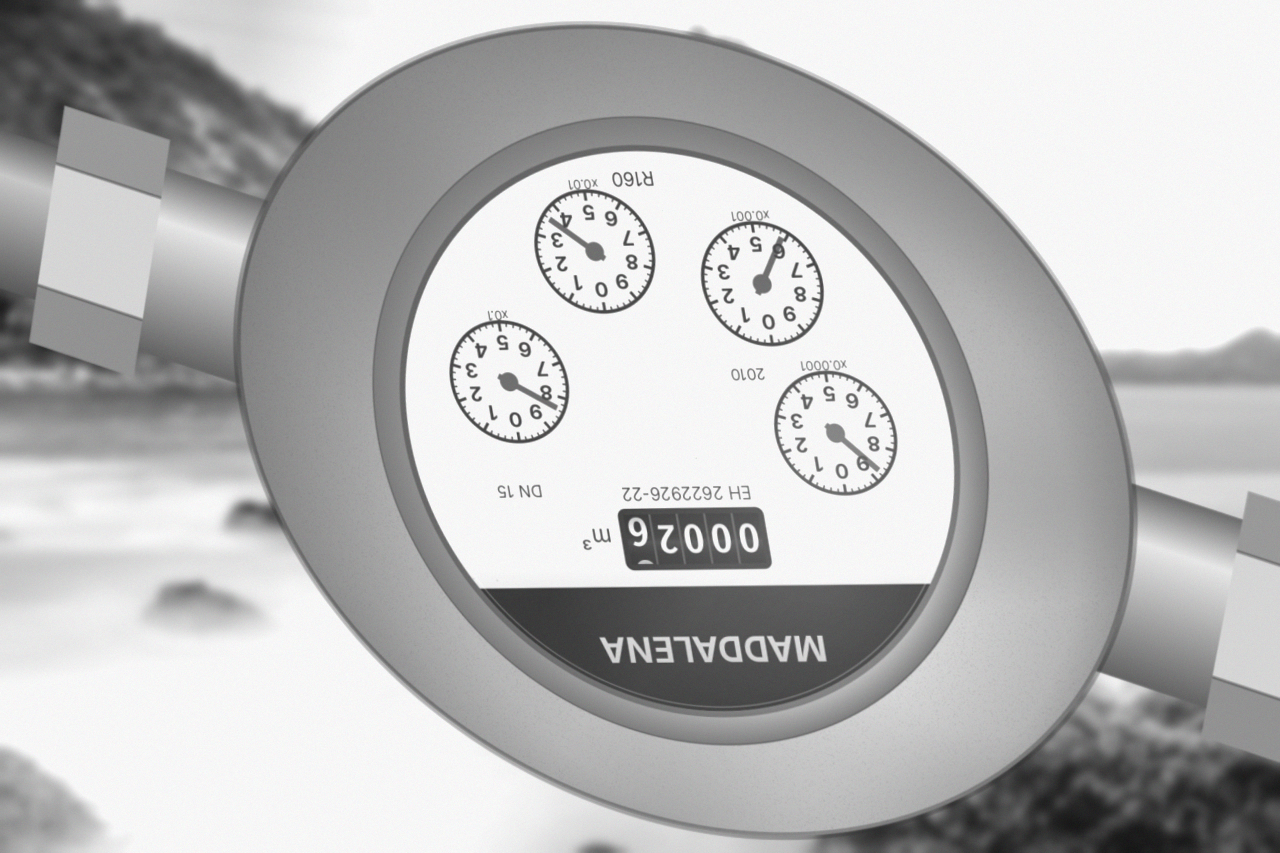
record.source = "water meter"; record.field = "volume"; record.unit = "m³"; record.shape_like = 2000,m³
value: 25.8358,m³
